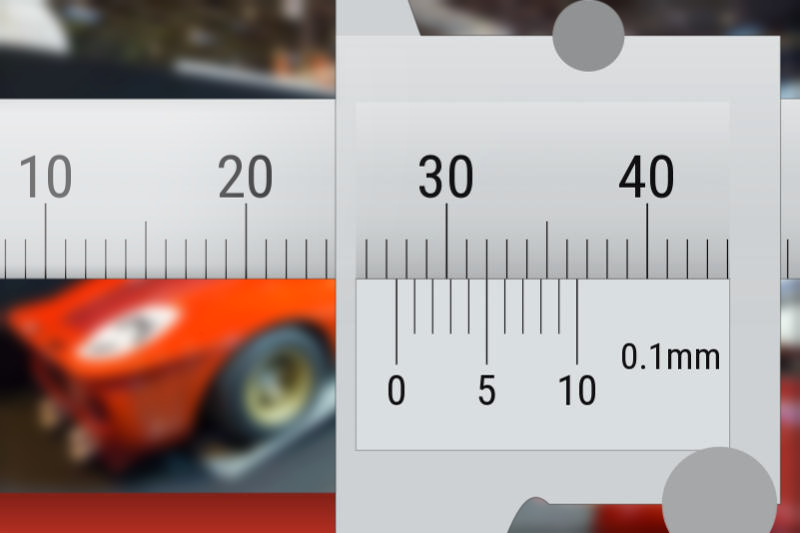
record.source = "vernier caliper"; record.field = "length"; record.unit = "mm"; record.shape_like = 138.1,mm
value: 27.5,mm
